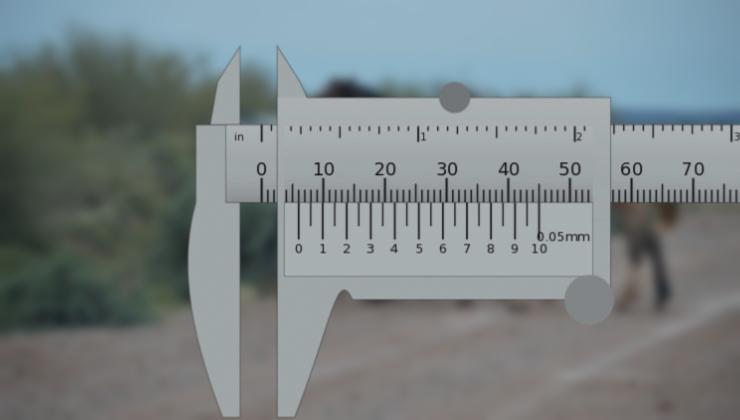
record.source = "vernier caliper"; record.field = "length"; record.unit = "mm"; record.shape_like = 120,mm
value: 6.0,mm
